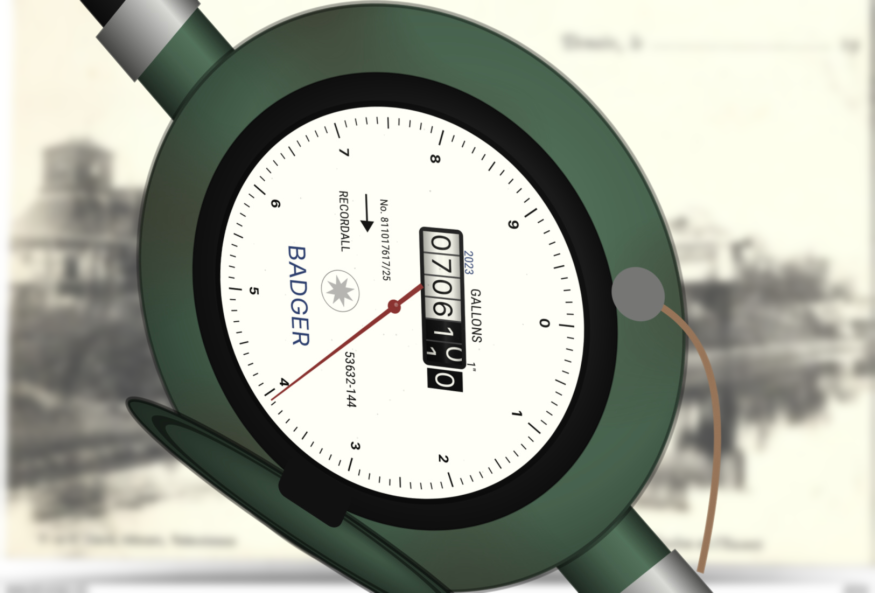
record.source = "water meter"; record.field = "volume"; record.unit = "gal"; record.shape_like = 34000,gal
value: 706103.9,gal
